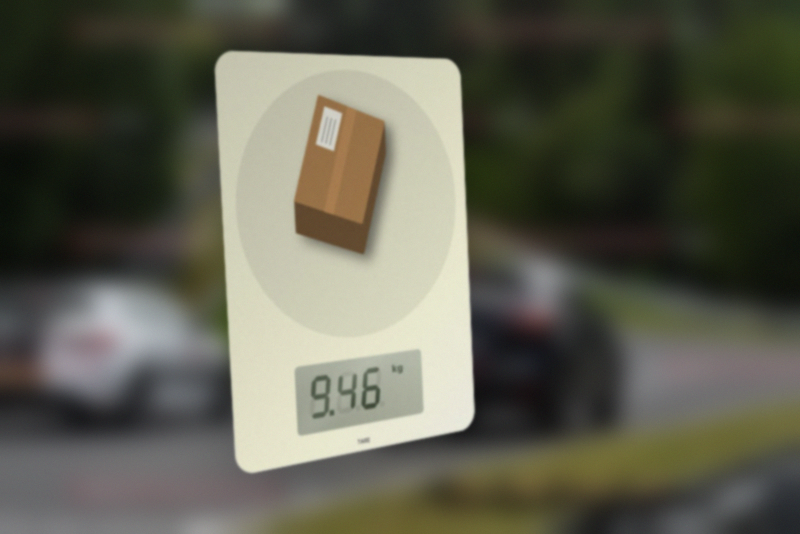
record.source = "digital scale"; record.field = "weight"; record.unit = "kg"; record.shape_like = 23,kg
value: 9.46,kg
